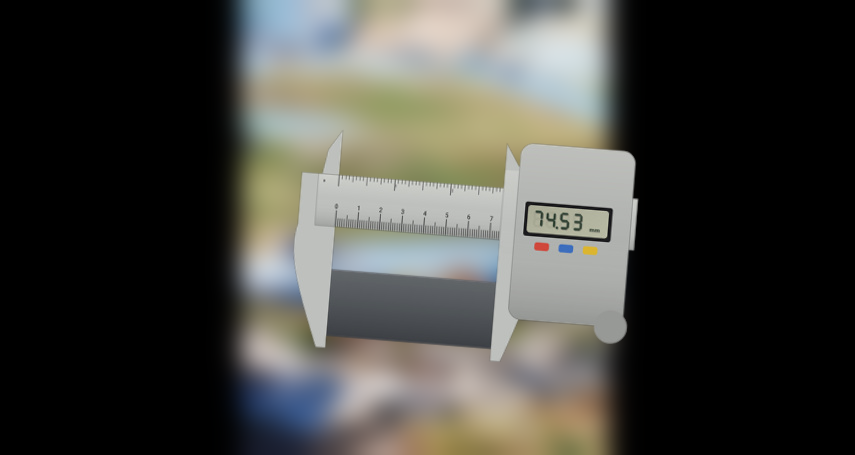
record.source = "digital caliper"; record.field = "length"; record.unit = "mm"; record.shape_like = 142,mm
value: 74.53,mm
